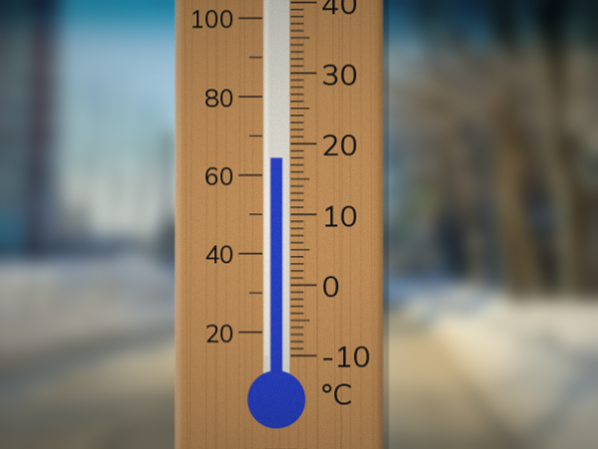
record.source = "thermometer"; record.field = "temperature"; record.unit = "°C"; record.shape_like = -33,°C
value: 18,°C
